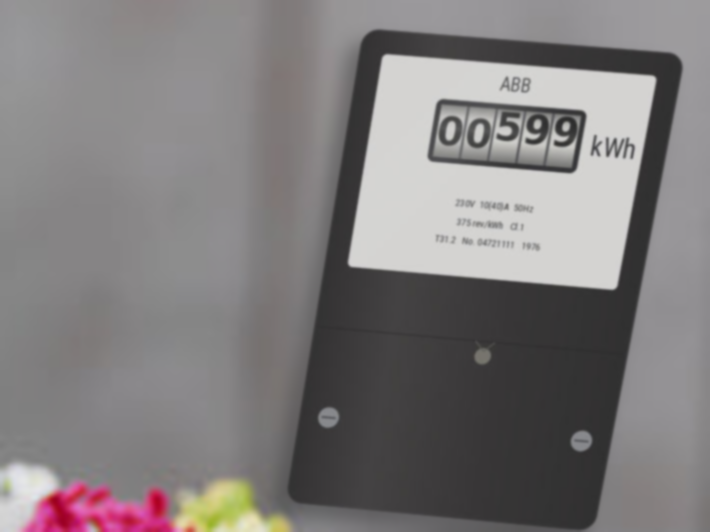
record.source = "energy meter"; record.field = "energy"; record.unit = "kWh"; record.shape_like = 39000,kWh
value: 599,kWh
